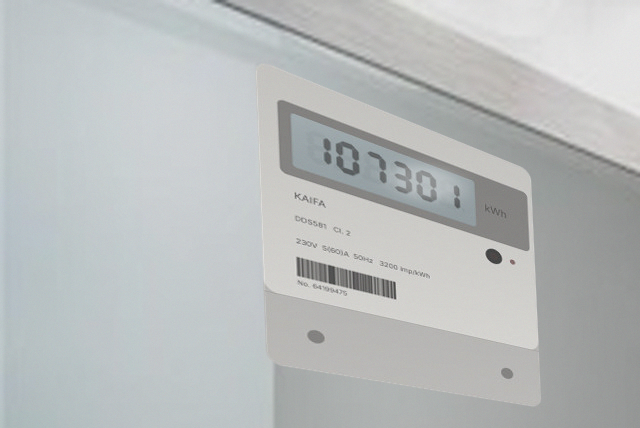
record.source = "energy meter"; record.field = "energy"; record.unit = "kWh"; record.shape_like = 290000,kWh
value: 107301,kWh
